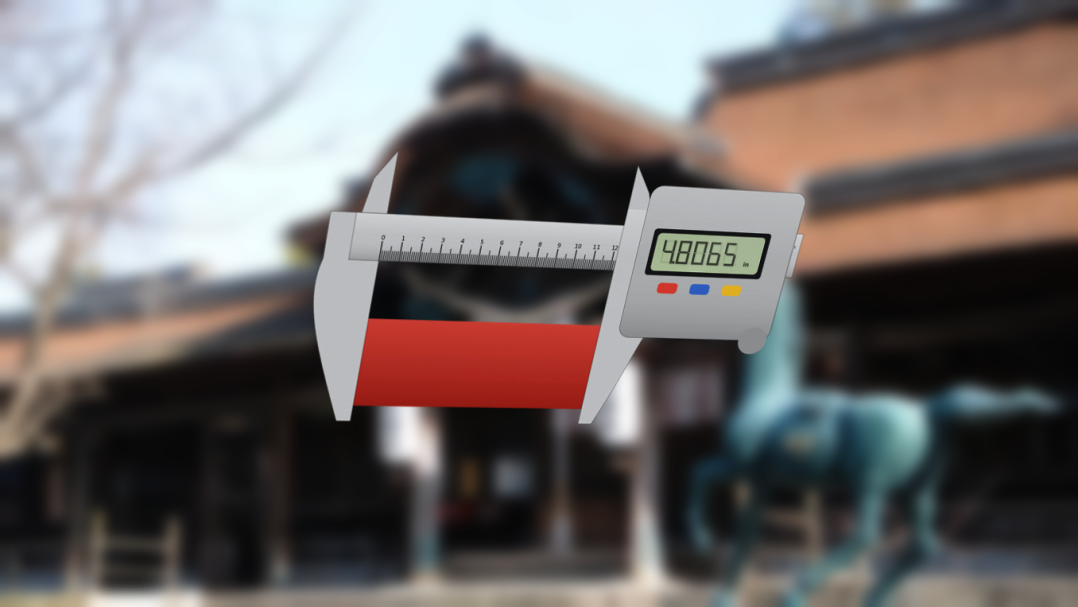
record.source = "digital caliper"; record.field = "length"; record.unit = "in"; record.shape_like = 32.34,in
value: 4.8065,in
